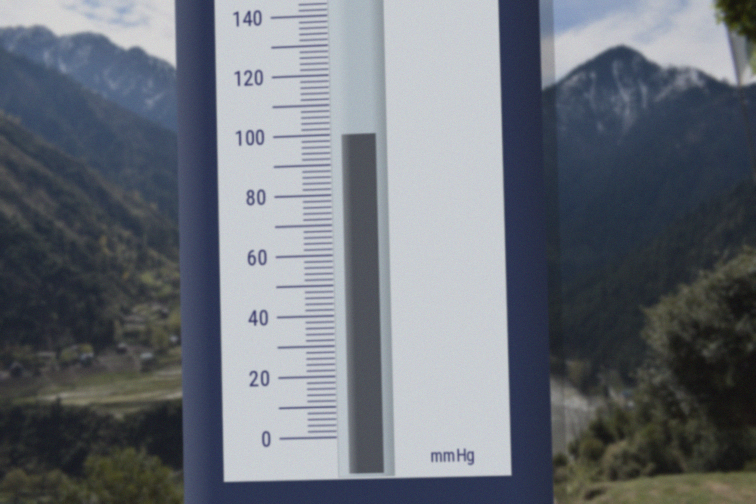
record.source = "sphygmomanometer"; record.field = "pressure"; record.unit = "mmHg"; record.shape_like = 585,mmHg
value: 100,mmHg
